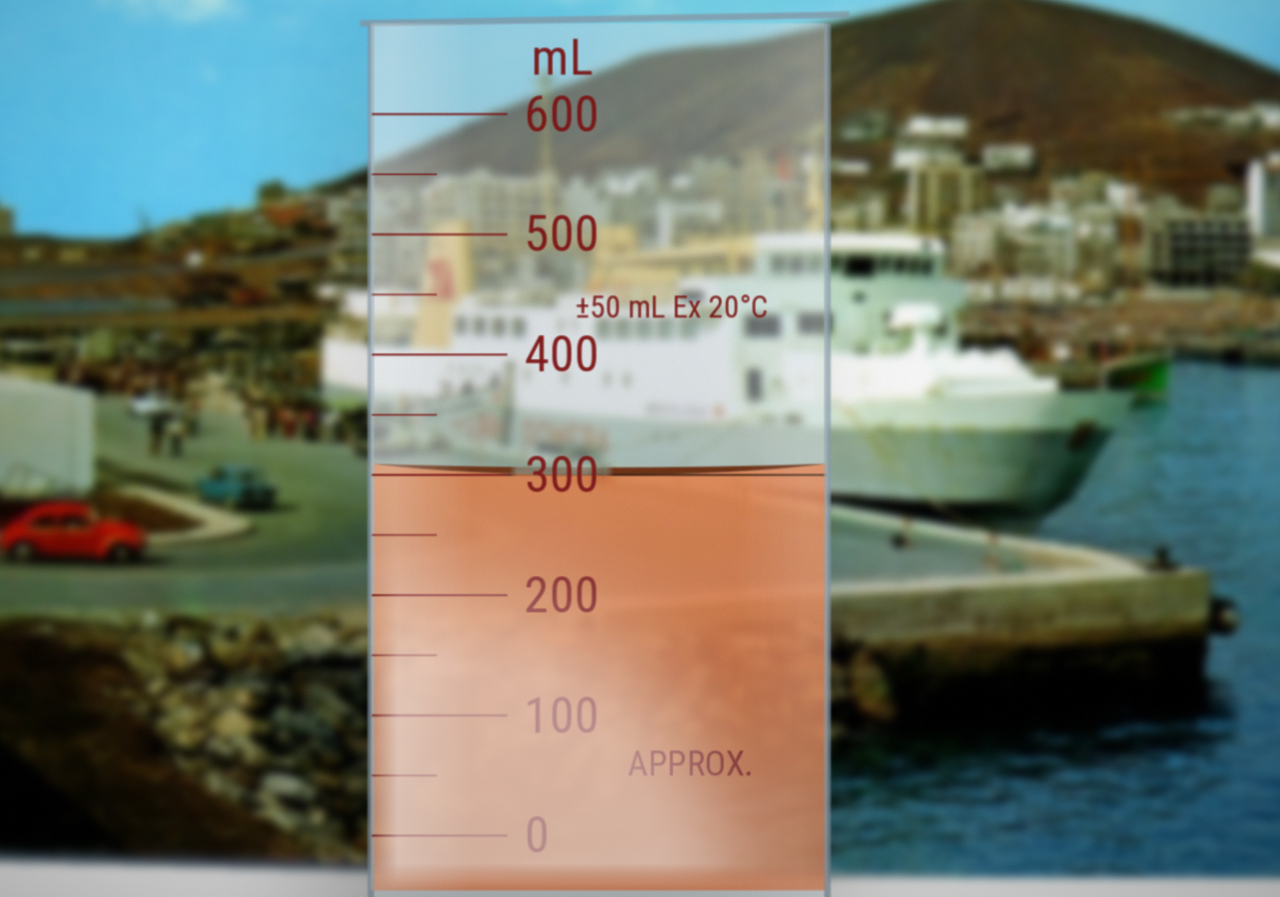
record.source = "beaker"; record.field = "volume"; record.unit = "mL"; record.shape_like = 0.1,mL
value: 300,mL
